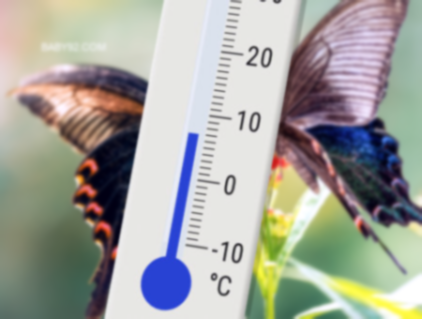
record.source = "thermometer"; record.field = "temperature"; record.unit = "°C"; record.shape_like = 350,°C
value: 7,°C
